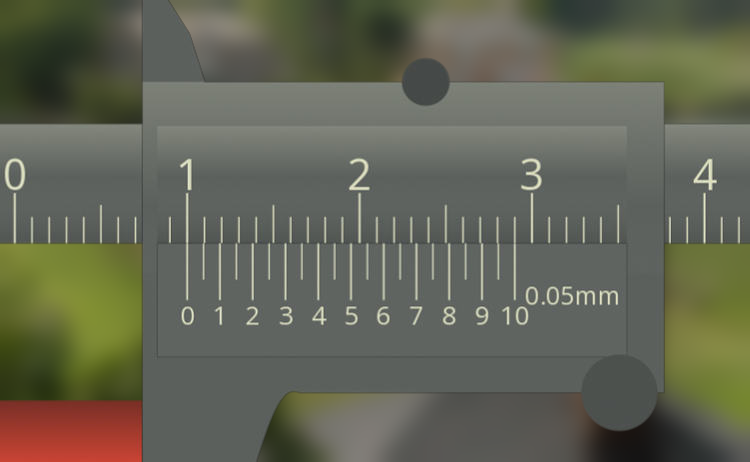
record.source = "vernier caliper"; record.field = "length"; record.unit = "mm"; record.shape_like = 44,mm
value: 10.0,mm
